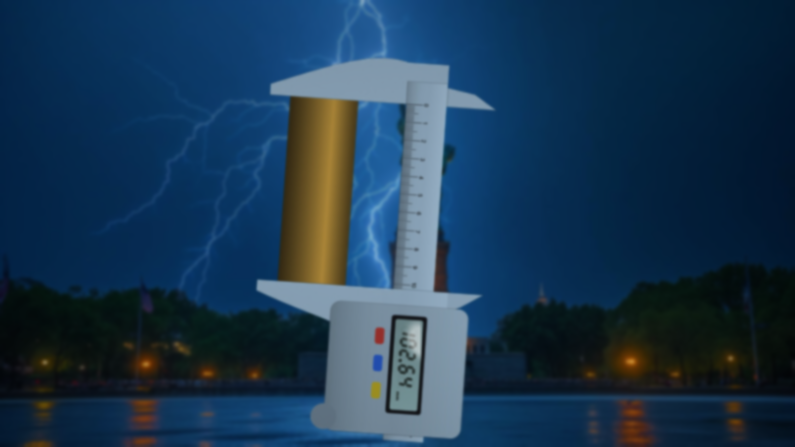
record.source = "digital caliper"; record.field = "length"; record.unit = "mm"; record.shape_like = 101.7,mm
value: 102.64,mm
